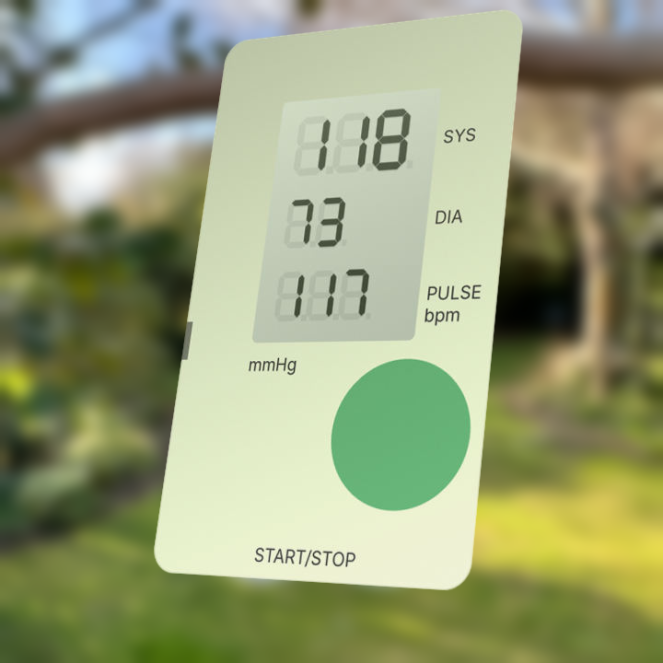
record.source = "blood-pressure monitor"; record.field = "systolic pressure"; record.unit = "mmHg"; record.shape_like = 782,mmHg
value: 118,mmHg
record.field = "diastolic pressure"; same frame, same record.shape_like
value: 73,mmHg
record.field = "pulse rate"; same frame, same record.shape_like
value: 117,bpm
